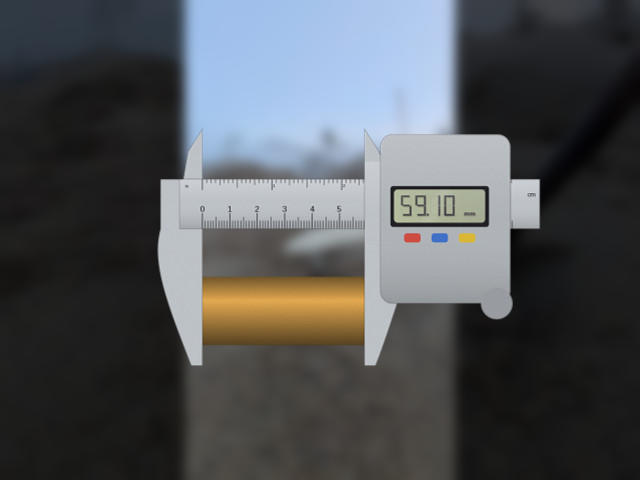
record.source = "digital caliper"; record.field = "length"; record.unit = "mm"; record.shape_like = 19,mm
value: 59.10,mm
